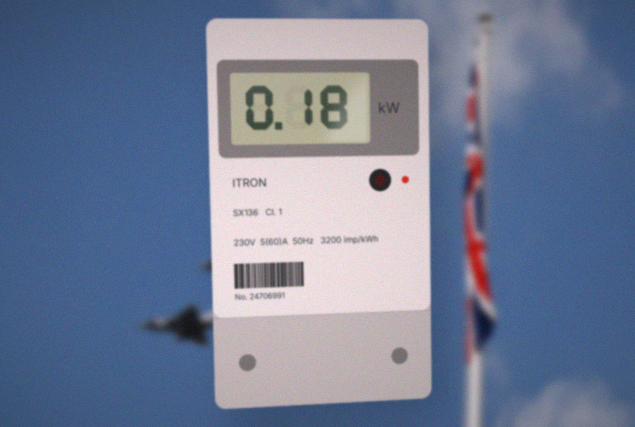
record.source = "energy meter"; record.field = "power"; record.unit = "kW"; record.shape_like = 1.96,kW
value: 0.18,kW
